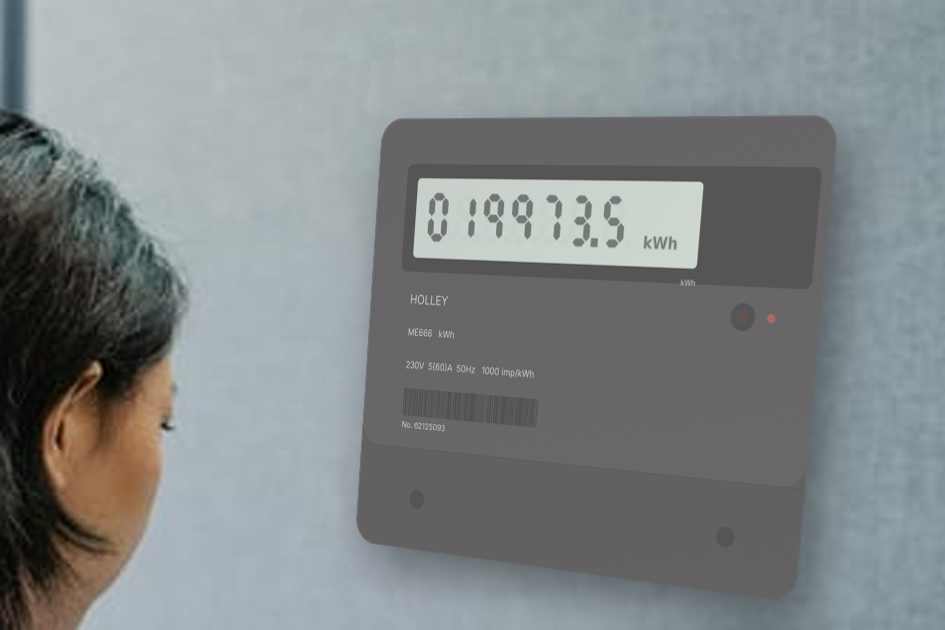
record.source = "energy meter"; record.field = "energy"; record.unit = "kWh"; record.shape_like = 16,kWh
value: 19973.5,kWh
